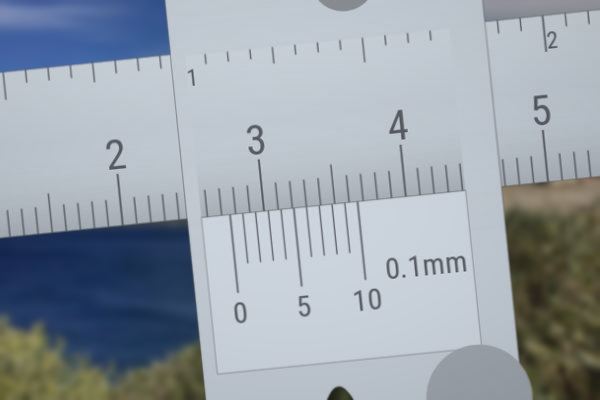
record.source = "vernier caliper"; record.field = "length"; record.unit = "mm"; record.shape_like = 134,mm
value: 27.6,mm
